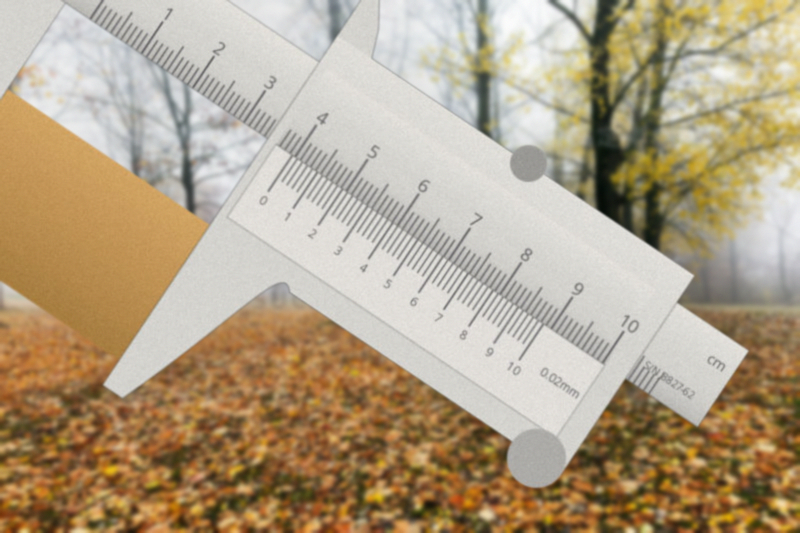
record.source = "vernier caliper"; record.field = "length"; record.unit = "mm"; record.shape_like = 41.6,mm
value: 39.5,mm
